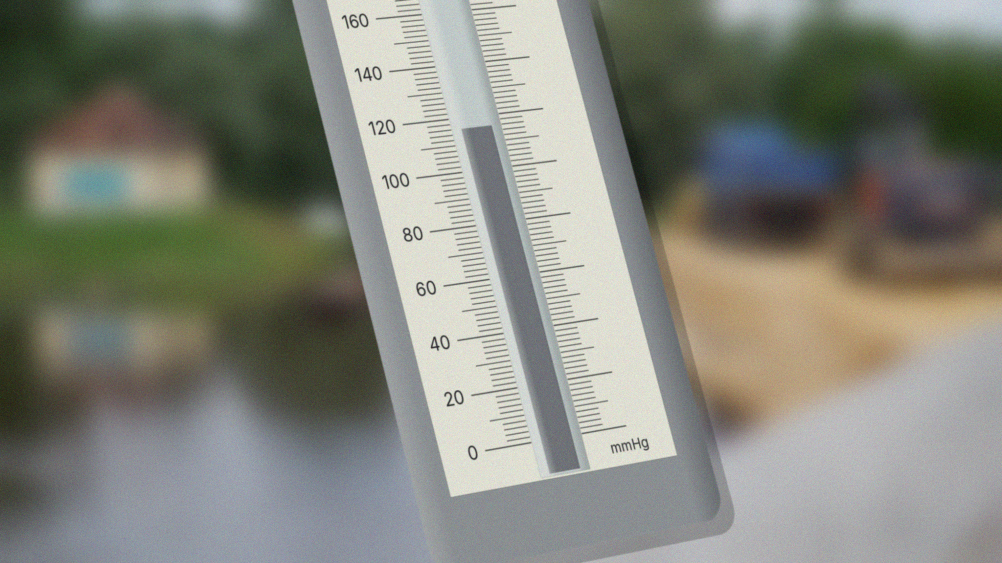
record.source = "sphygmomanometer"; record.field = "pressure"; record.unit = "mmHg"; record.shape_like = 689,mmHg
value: 116,mmHg
